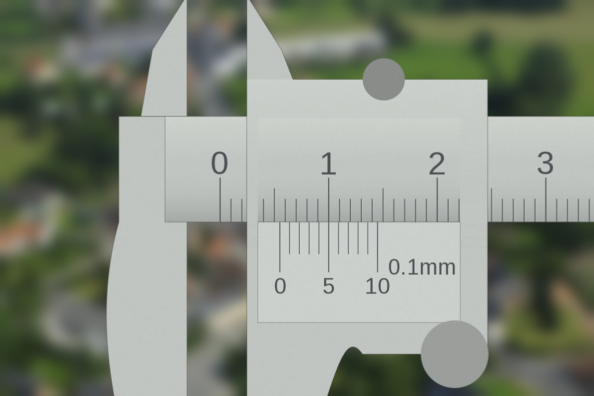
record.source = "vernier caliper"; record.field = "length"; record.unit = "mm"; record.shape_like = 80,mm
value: 5.5,mm
